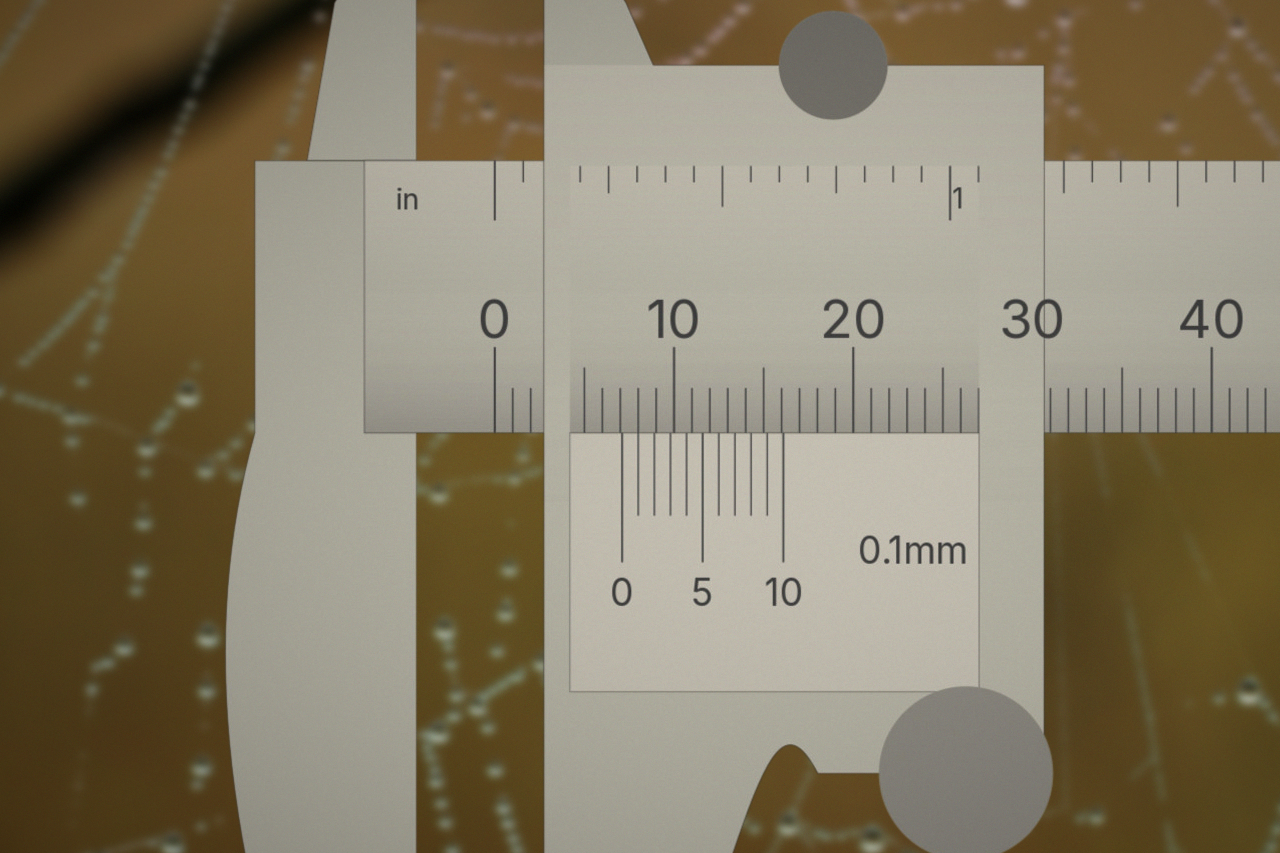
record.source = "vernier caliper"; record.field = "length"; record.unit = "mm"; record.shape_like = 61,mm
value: 7.1,mm
